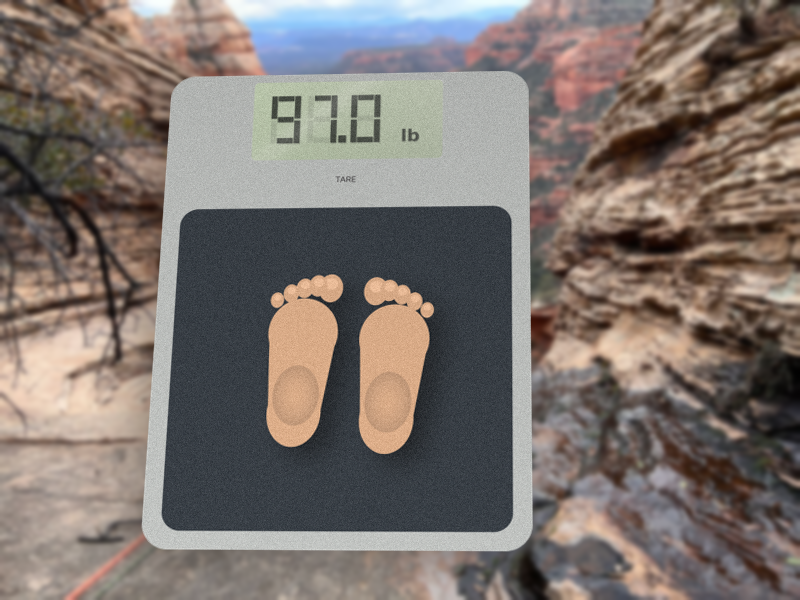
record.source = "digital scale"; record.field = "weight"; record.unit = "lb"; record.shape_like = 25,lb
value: 97.0,lb
